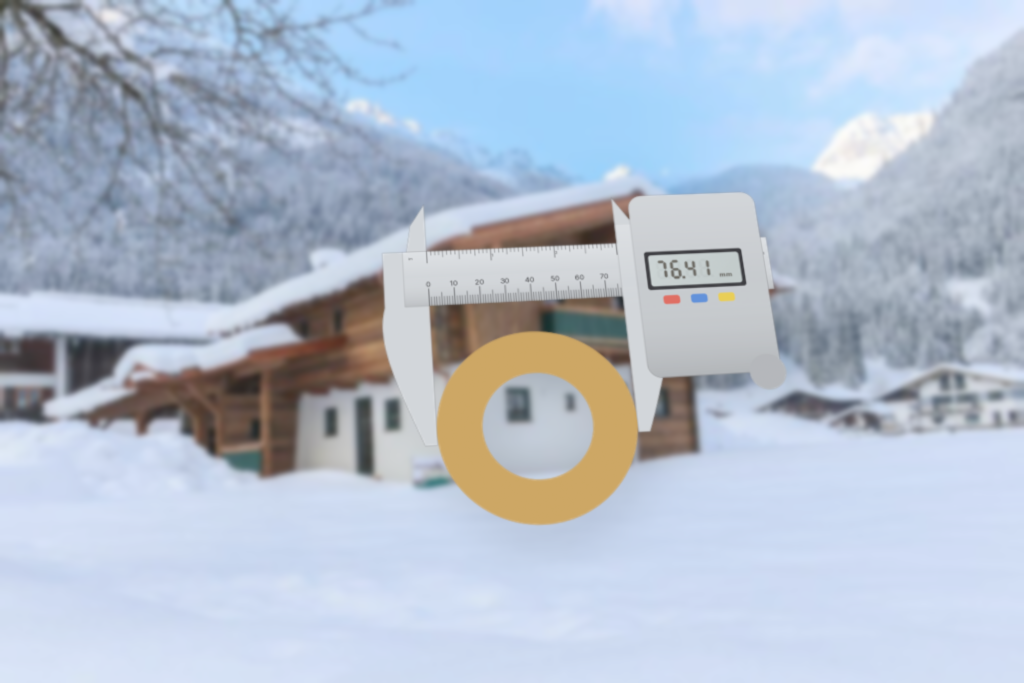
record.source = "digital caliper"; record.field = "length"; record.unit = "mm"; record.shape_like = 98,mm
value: 76.41,mm
